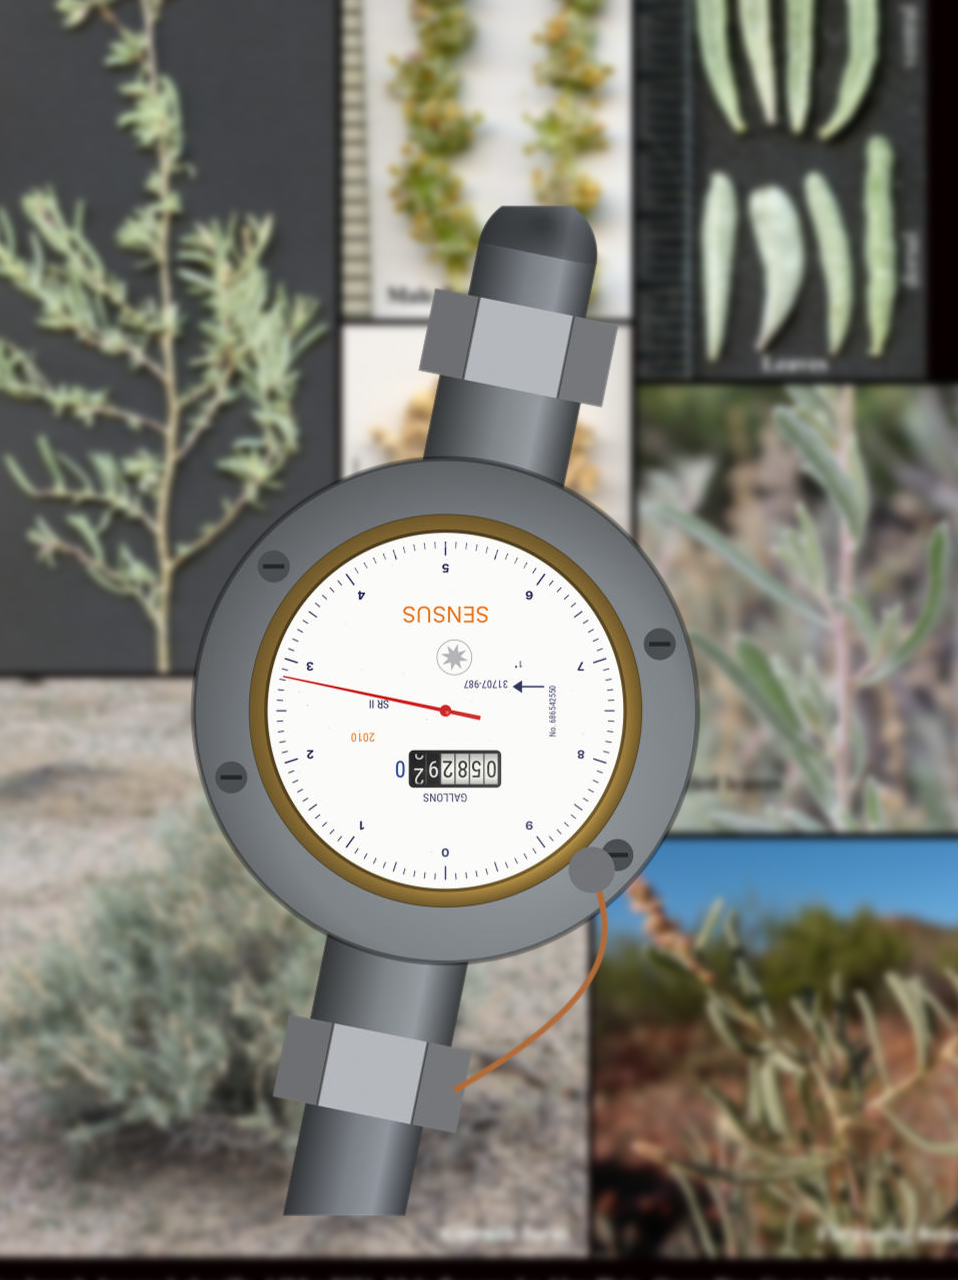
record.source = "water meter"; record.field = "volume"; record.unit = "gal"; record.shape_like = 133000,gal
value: 582922.8,gal
